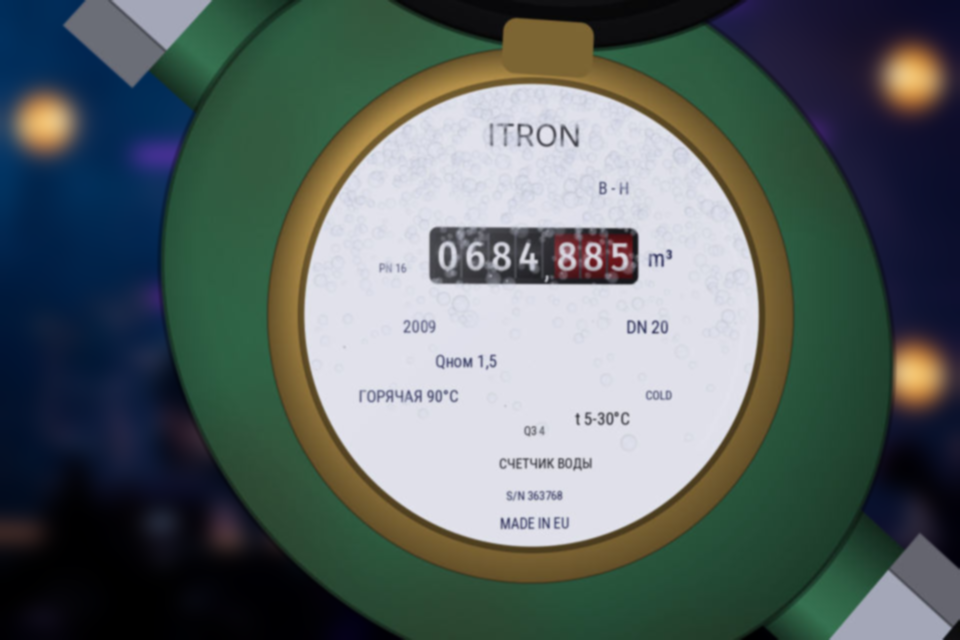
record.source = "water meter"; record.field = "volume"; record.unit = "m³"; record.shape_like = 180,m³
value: 684.885,m³
